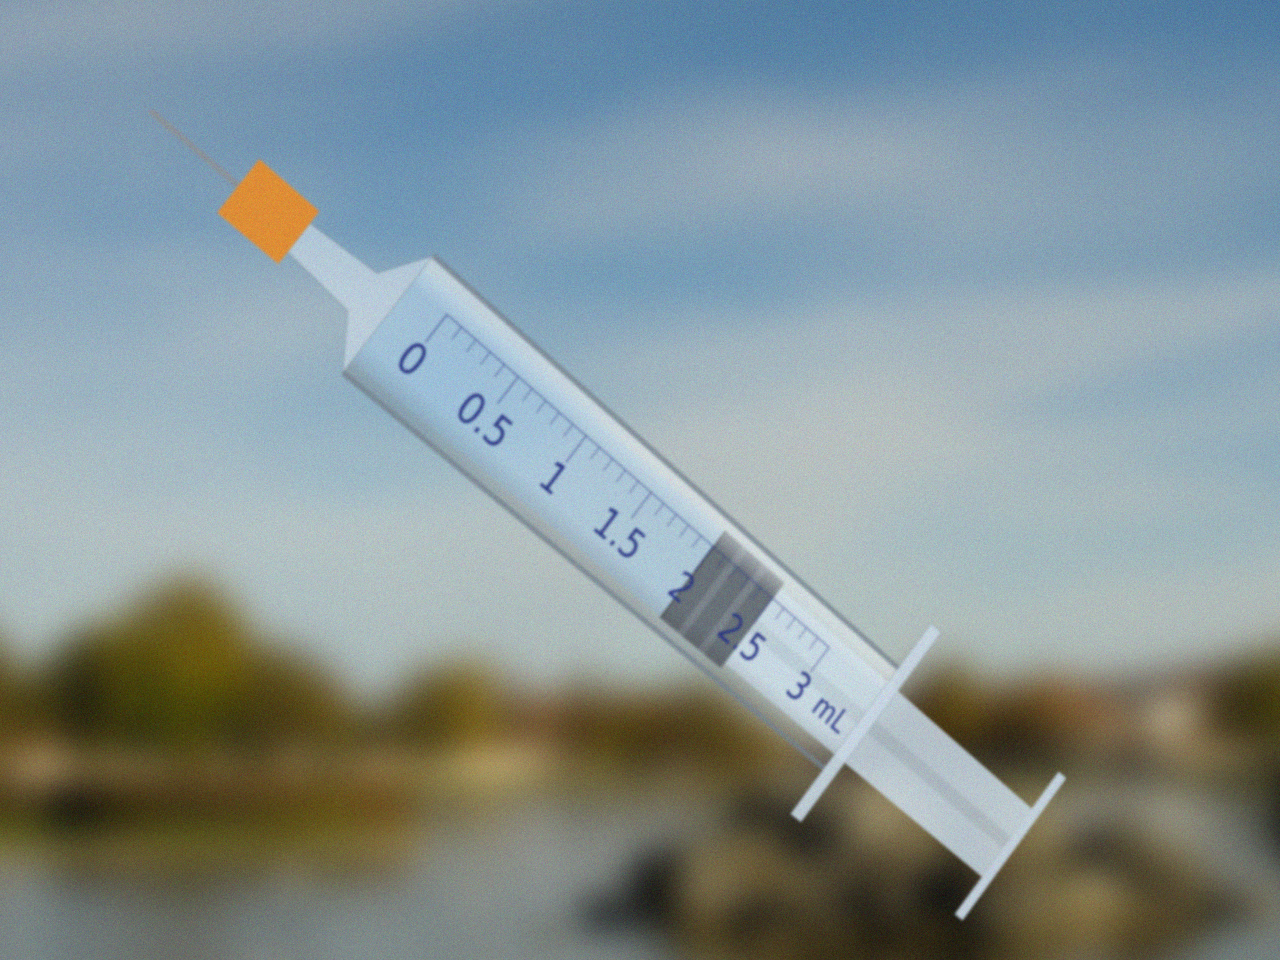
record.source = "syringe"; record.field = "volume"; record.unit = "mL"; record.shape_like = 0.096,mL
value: 2,mL
